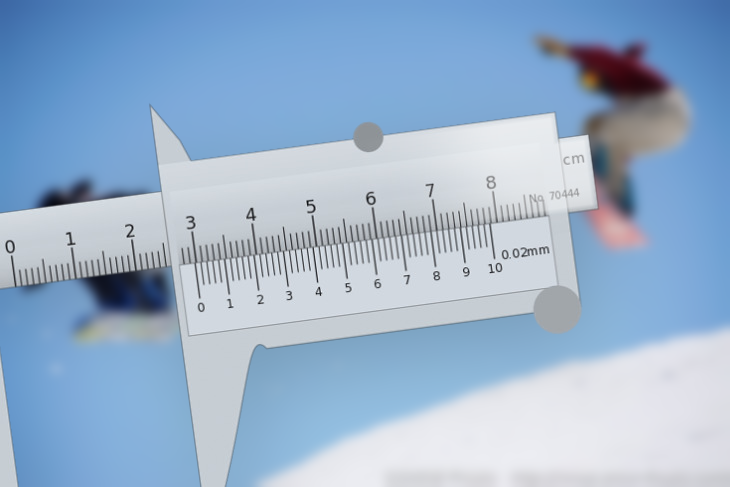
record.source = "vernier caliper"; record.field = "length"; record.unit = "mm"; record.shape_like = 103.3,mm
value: 29.8,mm
